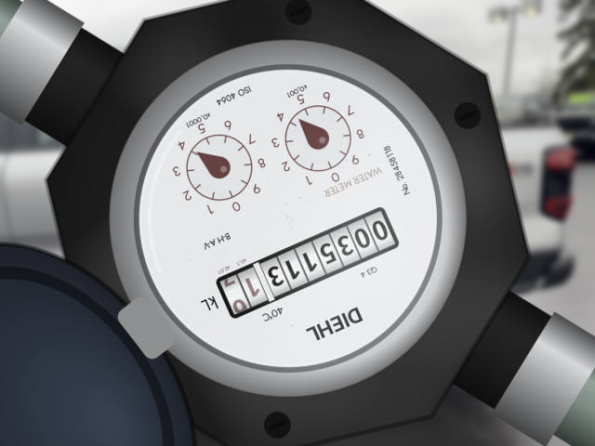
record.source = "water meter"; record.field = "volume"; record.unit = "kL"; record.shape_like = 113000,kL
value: 35113.1644,kL
